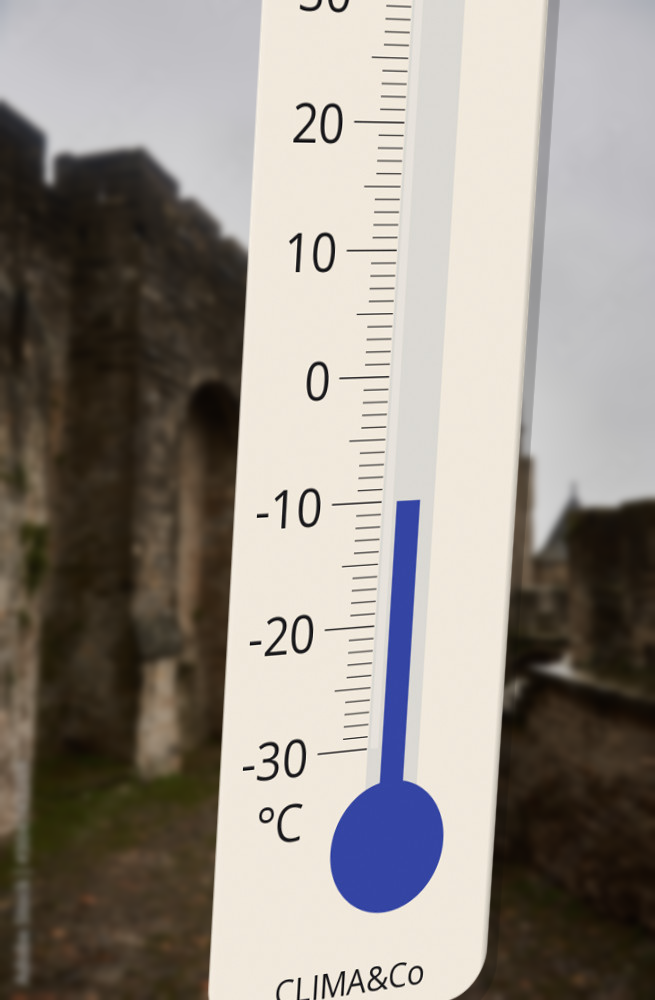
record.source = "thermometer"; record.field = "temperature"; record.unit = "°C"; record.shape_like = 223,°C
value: -10,°C
